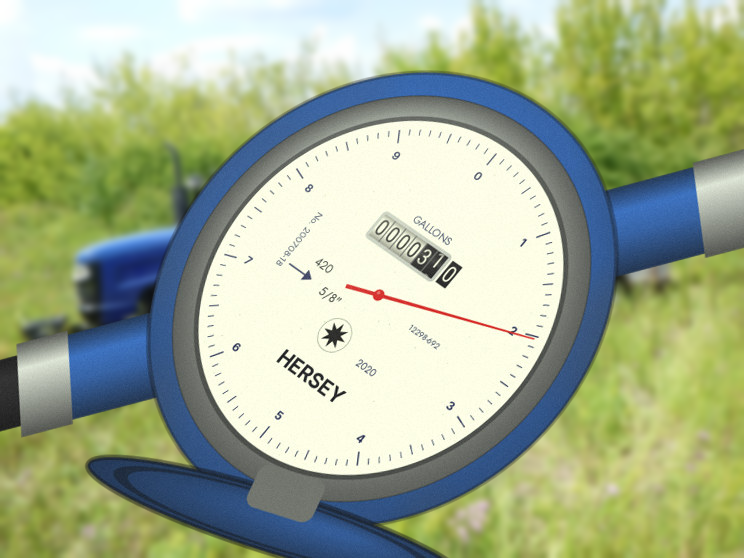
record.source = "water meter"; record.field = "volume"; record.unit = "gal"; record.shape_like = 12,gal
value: 312.0,gal
